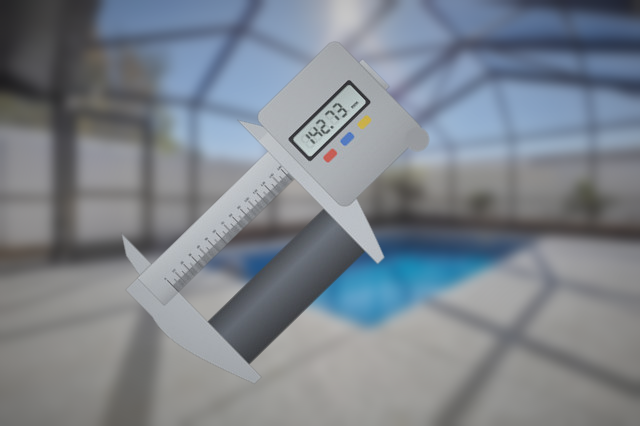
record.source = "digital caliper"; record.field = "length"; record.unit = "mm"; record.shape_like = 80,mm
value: 142.73,mm
